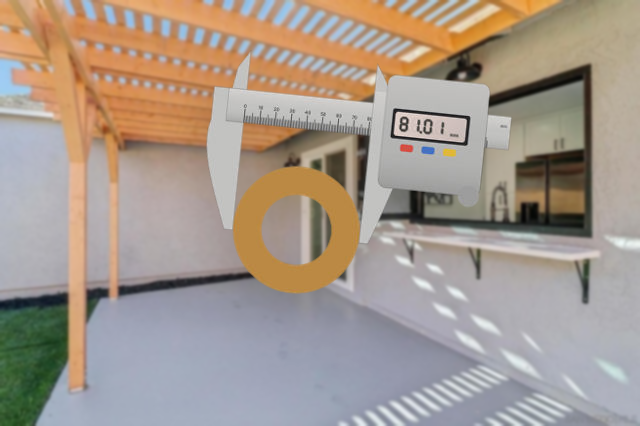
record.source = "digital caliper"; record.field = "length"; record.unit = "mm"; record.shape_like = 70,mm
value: 81.01,mm
